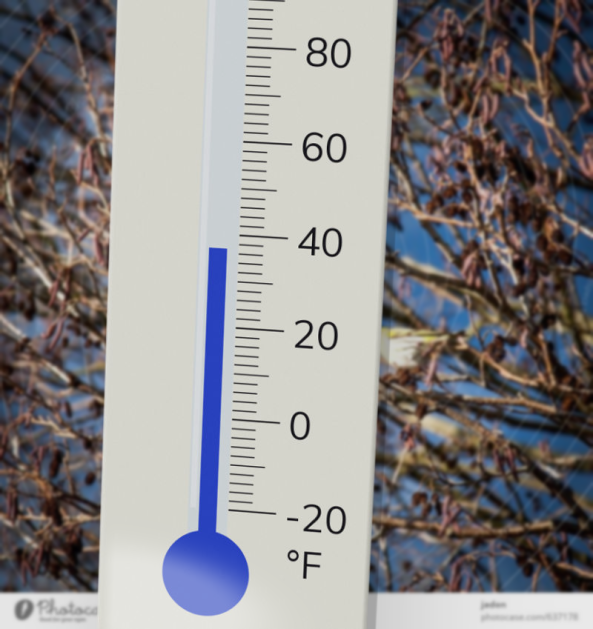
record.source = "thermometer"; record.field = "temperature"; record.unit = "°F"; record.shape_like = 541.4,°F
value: 37,°F
